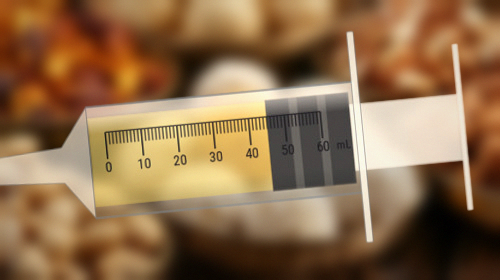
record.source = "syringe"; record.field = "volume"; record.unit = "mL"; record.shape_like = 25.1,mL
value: 45,mL
